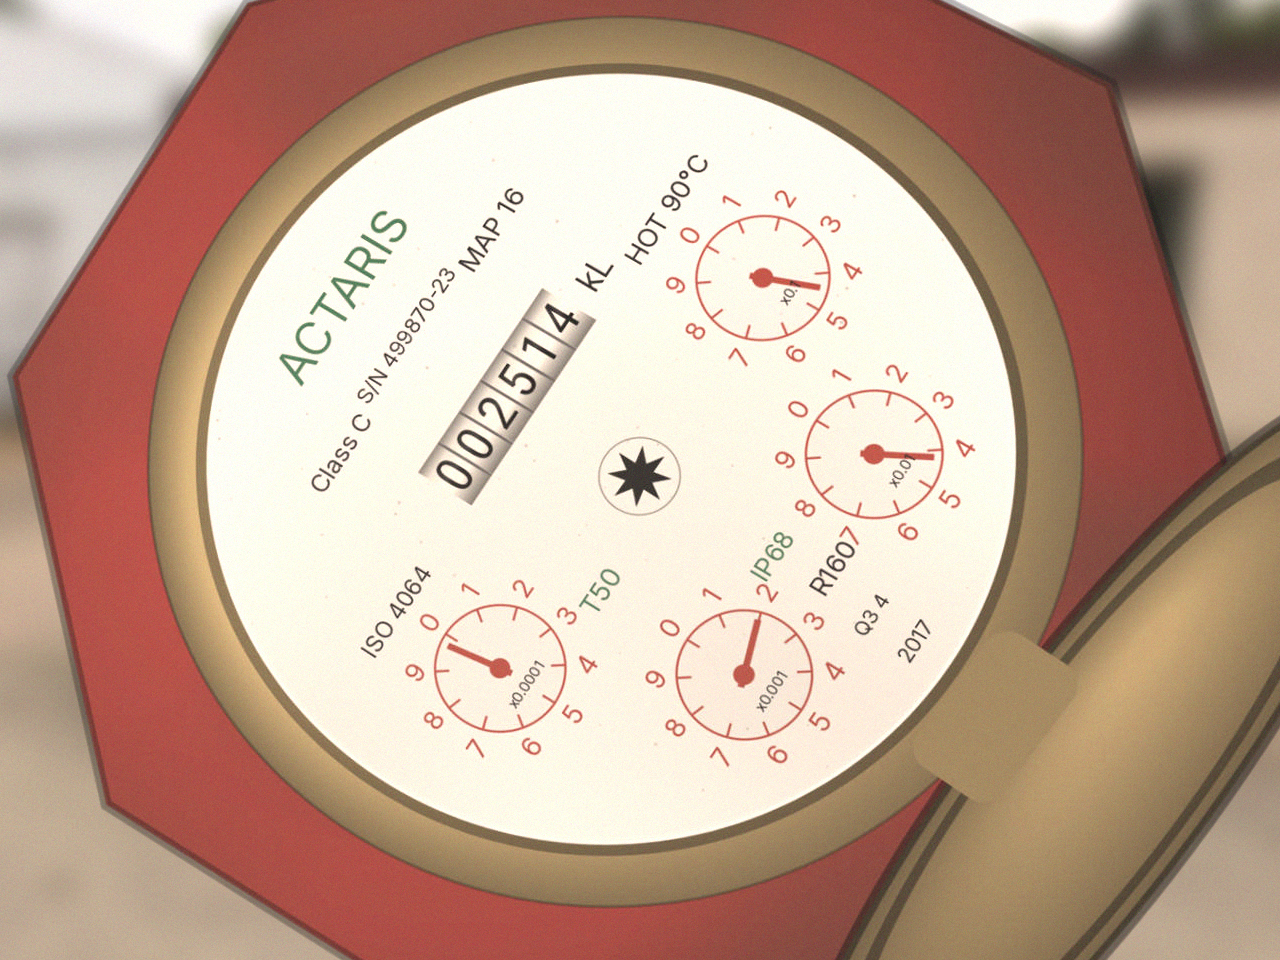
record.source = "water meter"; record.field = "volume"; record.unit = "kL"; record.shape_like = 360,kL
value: 2514.4419,kL
